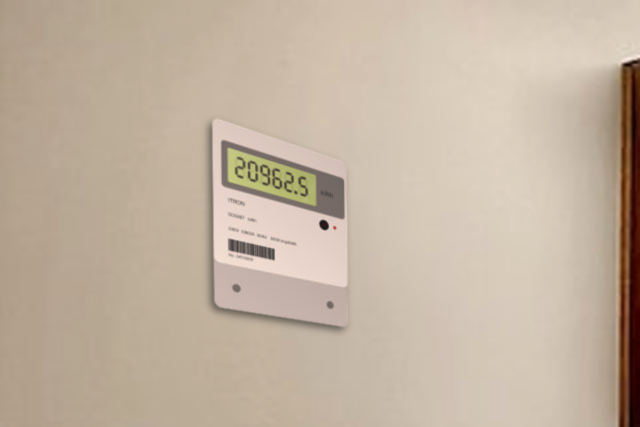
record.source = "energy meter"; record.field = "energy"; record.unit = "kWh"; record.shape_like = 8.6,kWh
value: 20962.5,kWh
